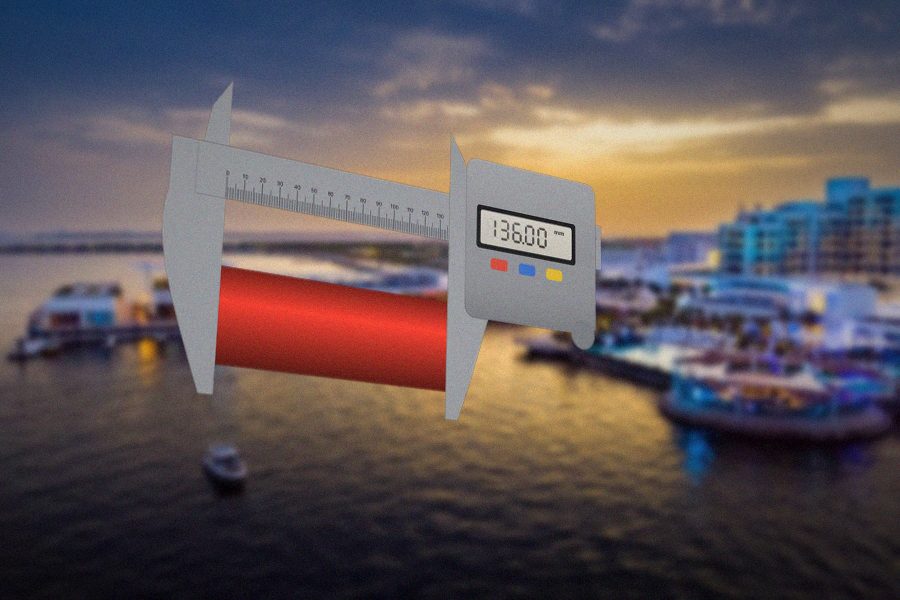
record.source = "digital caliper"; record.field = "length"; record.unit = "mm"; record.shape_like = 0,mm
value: 136.00,mm
